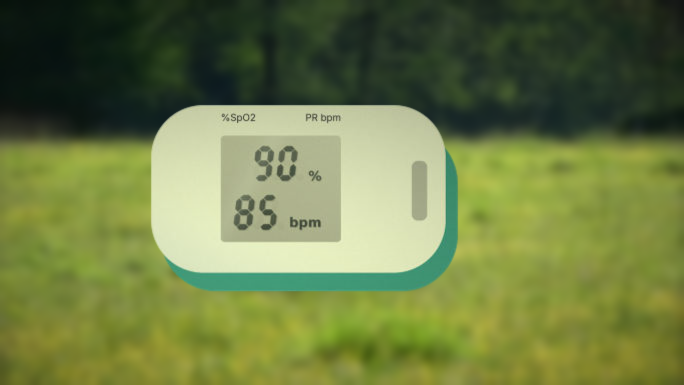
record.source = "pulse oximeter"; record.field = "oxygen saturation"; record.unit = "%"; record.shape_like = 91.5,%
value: 90,%
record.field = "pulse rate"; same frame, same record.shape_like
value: 85,bpm
